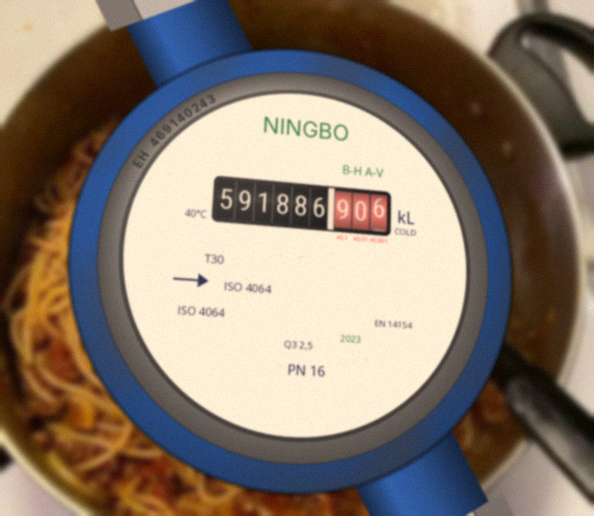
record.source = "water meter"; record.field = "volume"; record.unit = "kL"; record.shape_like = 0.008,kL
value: 591886.906,kL
